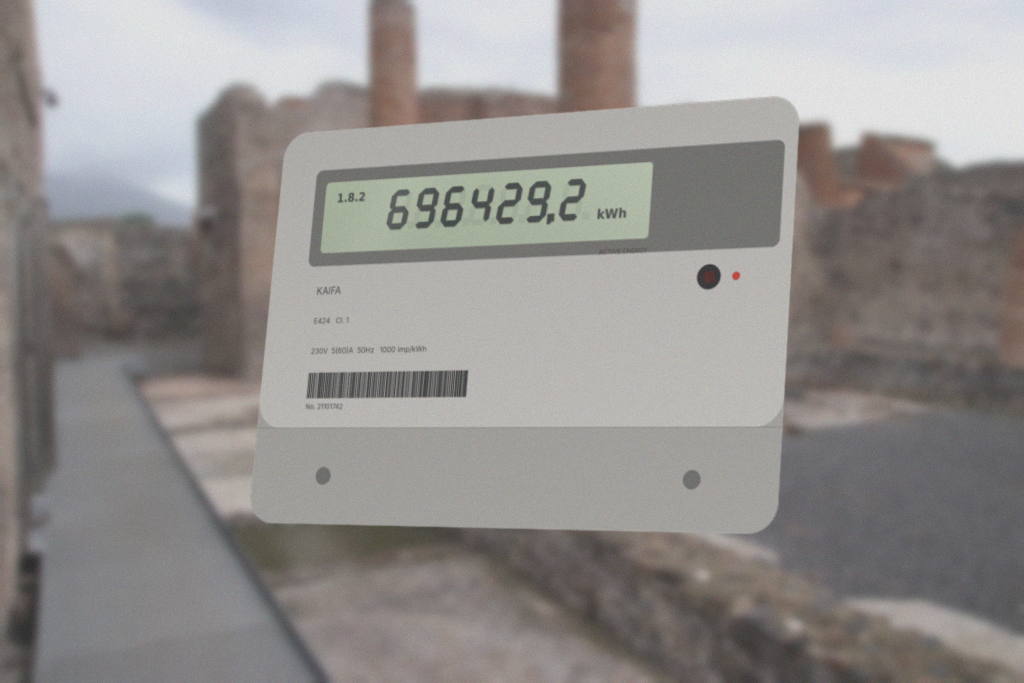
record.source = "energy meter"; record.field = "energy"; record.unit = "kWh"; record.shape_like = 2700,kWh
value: 696429.2,kWh
